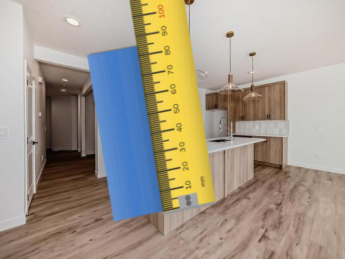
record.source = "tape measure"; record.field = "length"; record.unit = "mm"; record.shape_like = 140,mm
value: 85,mm
